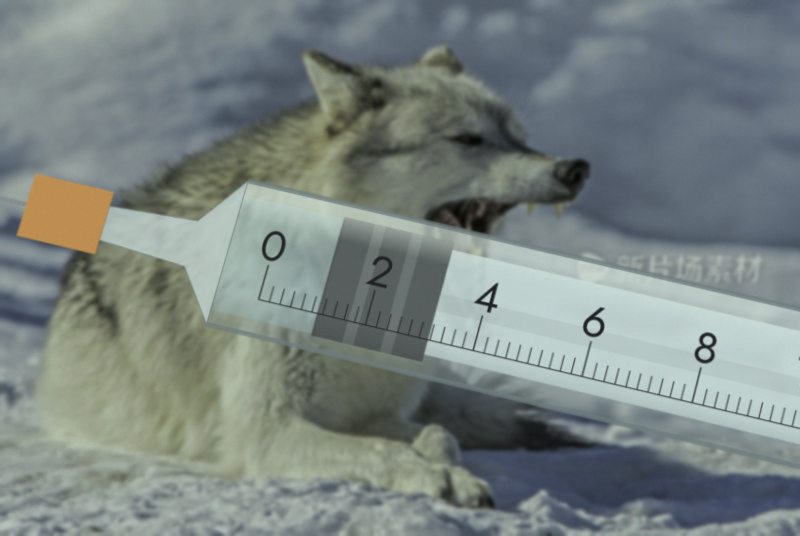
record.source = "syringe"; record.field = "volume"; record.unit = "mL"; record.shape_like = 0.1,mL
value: 1.1,mL
